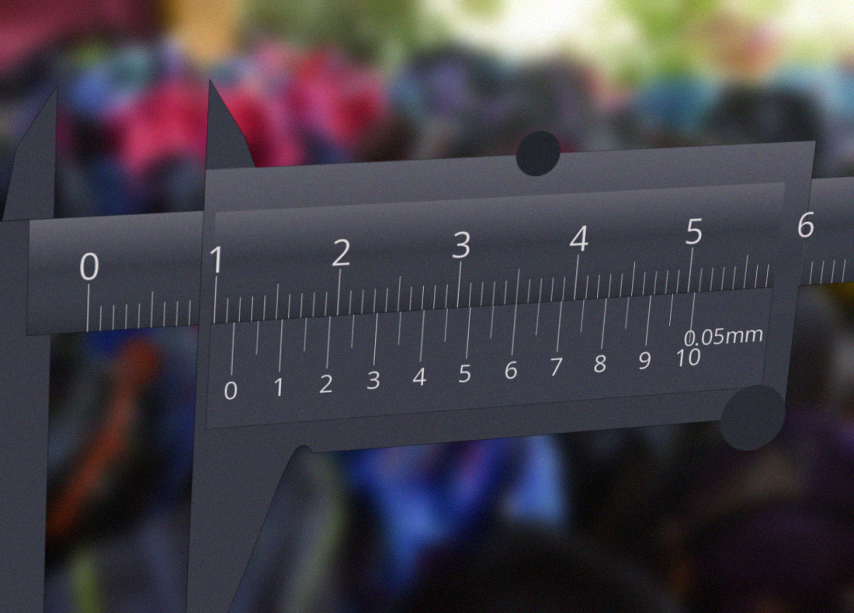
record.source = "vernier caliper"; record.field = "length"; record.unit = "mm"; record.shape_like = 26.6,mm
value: 11.6,mm
